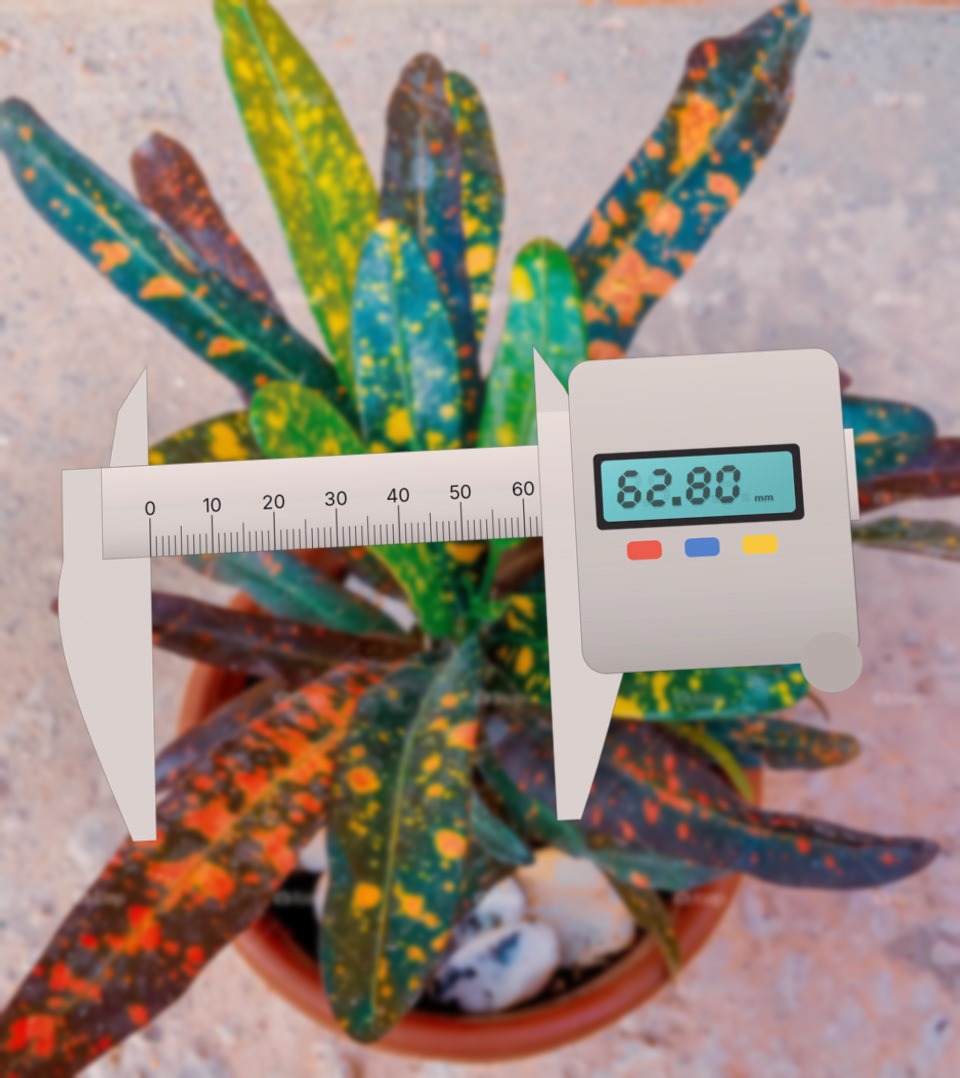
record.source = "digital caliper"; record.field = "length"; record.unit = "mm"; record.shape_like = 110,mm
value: 62.80,mm
